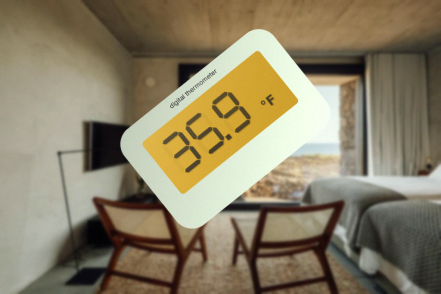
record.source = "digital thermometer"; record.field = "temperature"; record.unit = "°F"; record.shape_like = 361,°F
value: 35.9,°F
